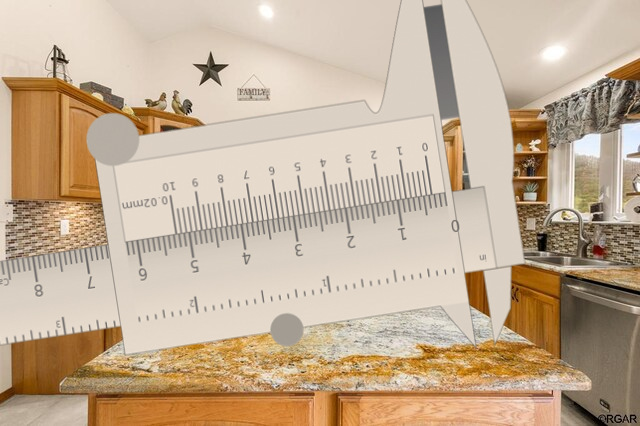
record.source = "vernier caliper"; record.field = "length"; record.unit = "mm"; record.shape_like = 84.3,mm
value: 3.5,mm
